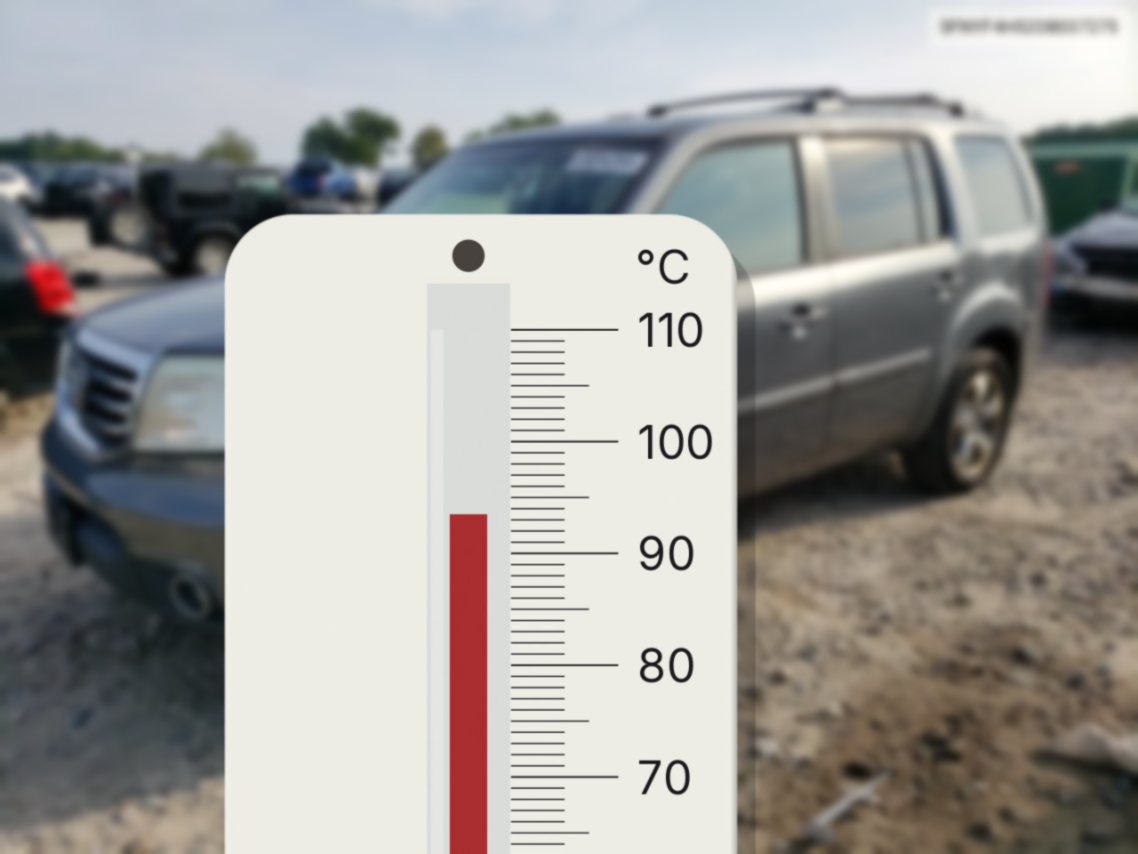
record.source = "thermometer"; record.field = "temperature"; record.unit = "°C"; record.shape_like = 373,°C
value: 93.5,°C
